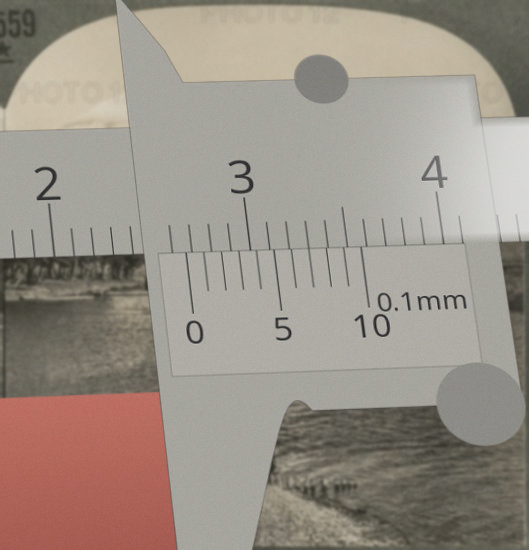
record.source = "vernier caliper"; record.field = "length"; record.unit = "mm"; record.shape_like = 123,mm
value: 26.7,mm
